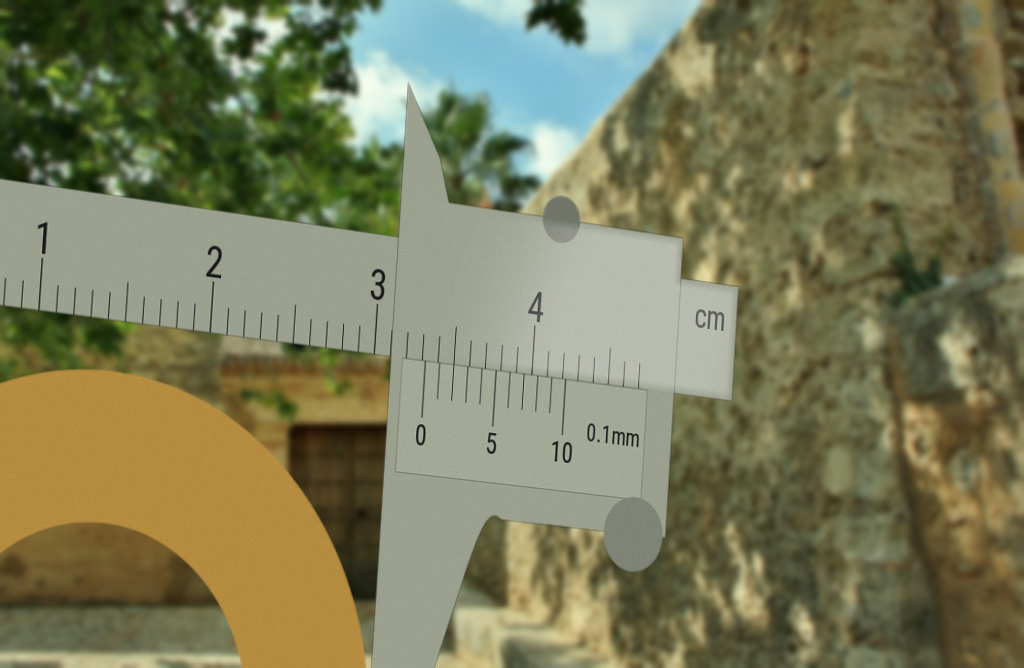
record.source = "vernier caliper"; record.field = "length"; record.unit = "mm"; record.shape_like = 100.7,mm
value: 33.2,mm
